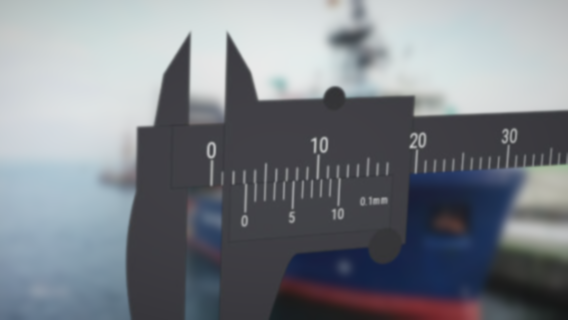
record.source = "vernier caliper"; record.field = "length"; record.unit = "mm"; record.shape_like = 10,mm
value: 3.2,mm
